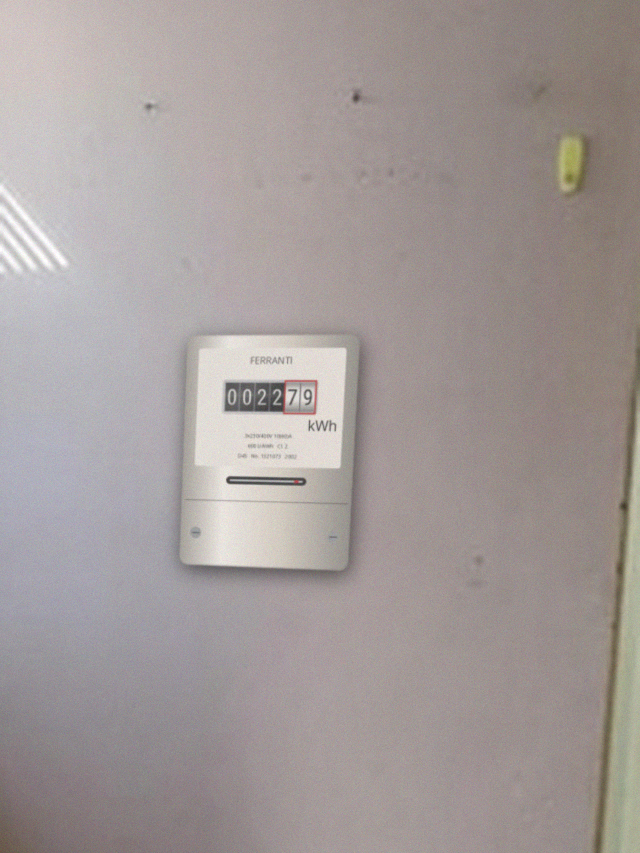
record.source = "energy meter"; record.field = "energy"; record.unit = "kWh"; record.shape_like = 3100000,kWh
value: 22.79,kWh
